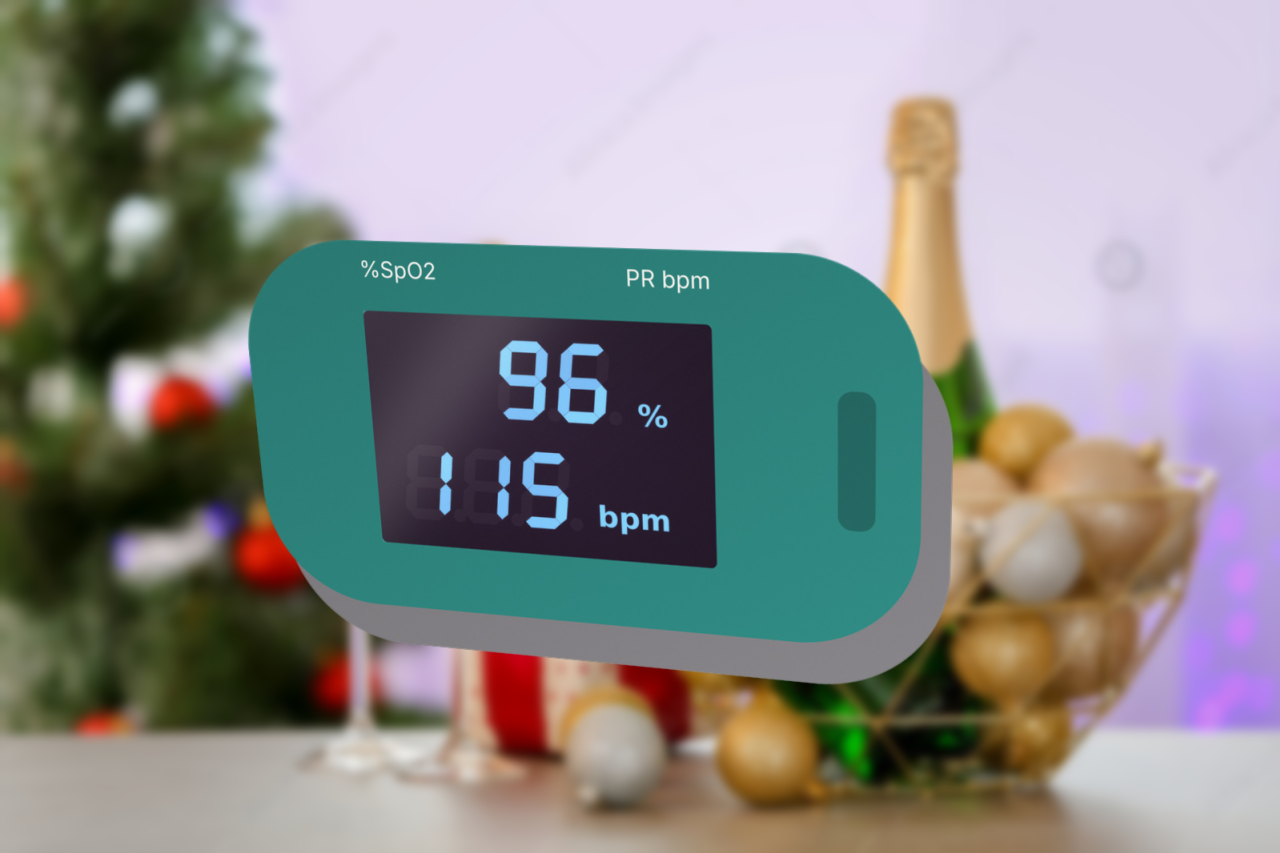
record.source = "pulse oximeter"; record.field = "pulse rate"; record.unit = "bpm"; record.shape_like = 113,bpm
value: 115,bpm
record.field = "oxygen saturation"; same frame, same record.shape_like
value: 96,%
